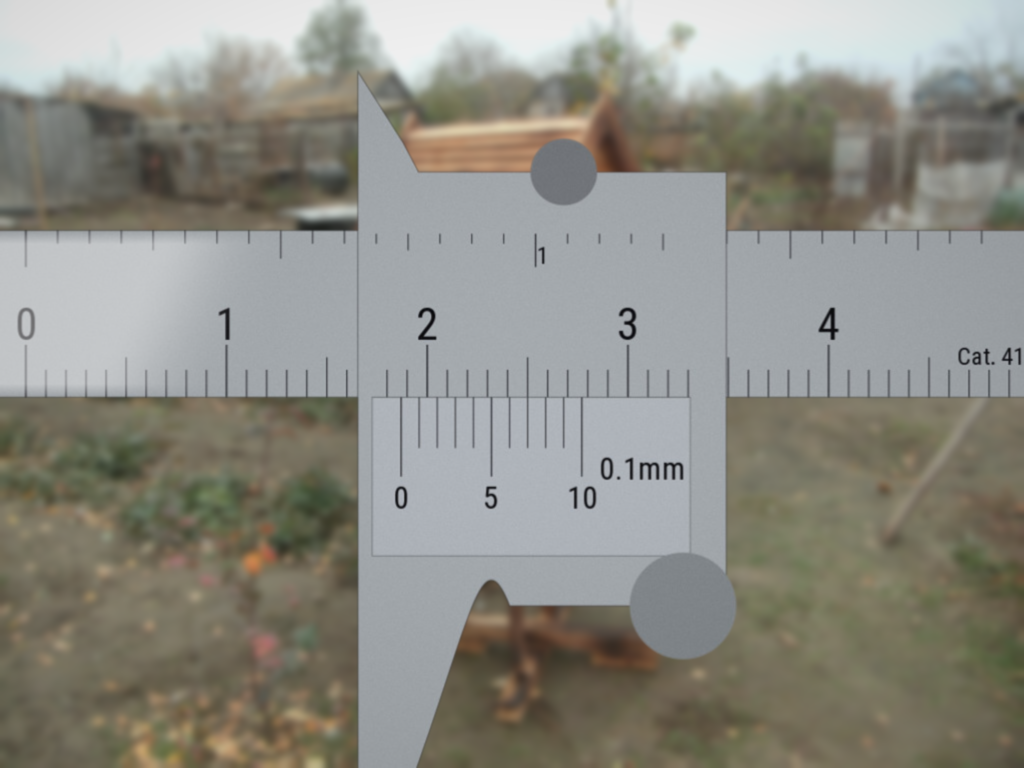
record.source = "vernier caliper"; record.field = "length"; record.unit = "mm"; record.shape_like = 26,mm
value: 18.7,mm
